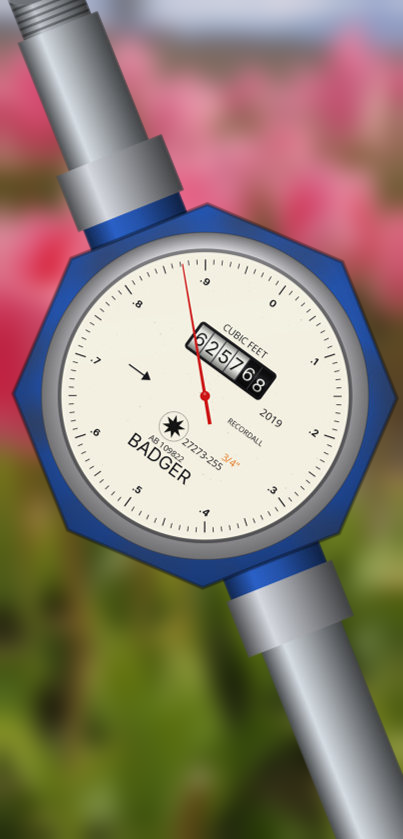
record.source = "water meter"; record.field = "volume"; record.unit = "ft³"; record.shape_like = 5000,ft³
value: 625767.87,ft³
